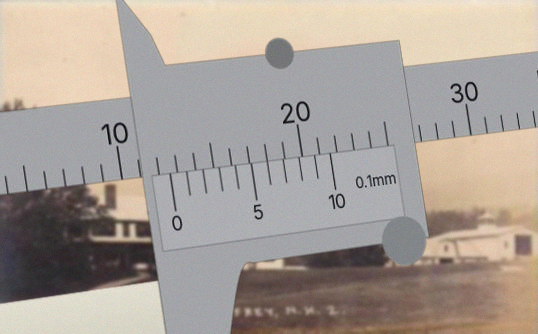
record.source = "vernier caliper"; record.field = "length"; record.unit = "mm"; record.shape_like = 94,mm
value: 12.6,mm
